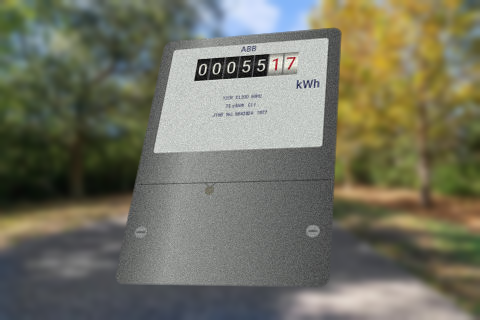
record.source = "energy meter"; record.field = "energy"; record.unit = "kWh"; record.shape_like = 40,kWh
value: 55.17,kWh
